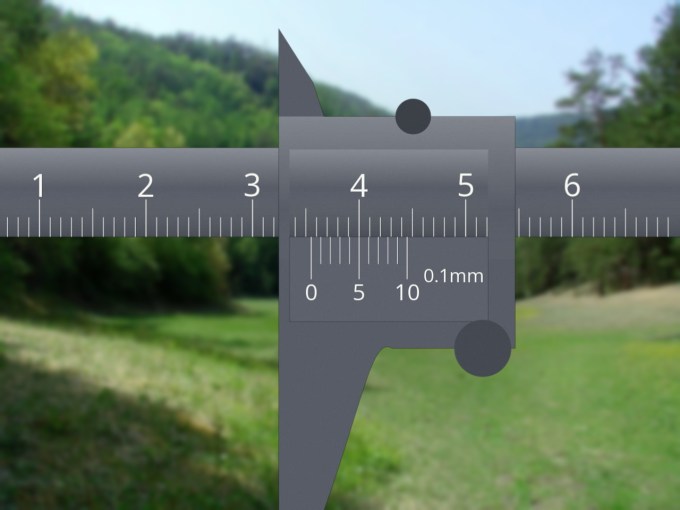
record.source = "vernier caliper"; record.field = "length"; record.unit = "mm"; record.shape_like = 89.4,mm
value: 35.5,mm
